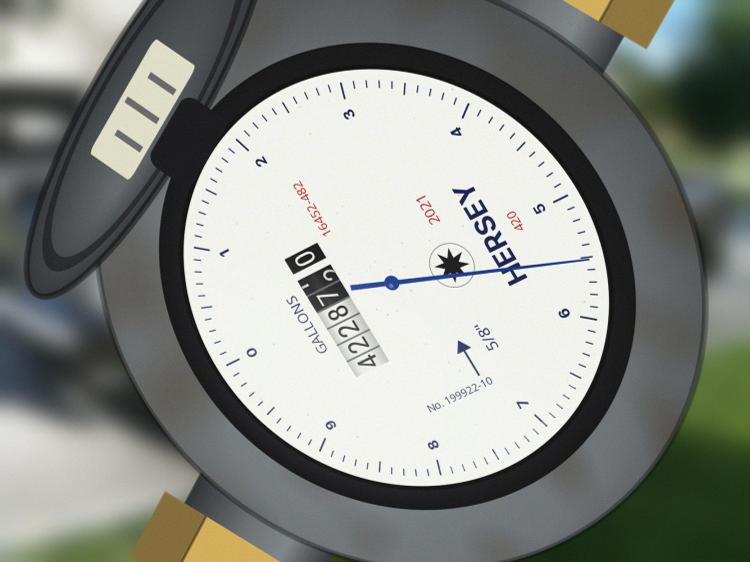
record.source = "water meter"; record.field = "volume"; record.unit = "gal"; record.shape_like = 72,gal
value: 4228715.5,gal
